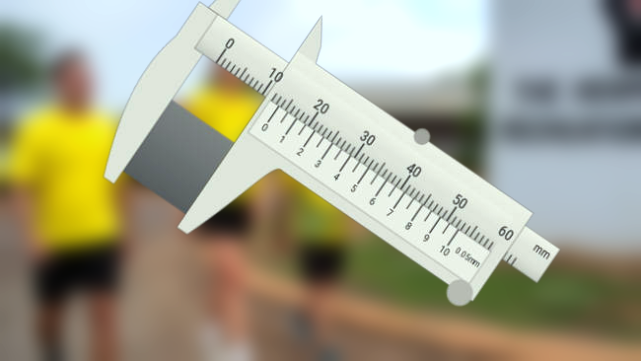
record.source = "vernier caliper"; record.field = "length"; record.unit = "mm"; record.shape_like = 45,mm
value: 13.6,mm
